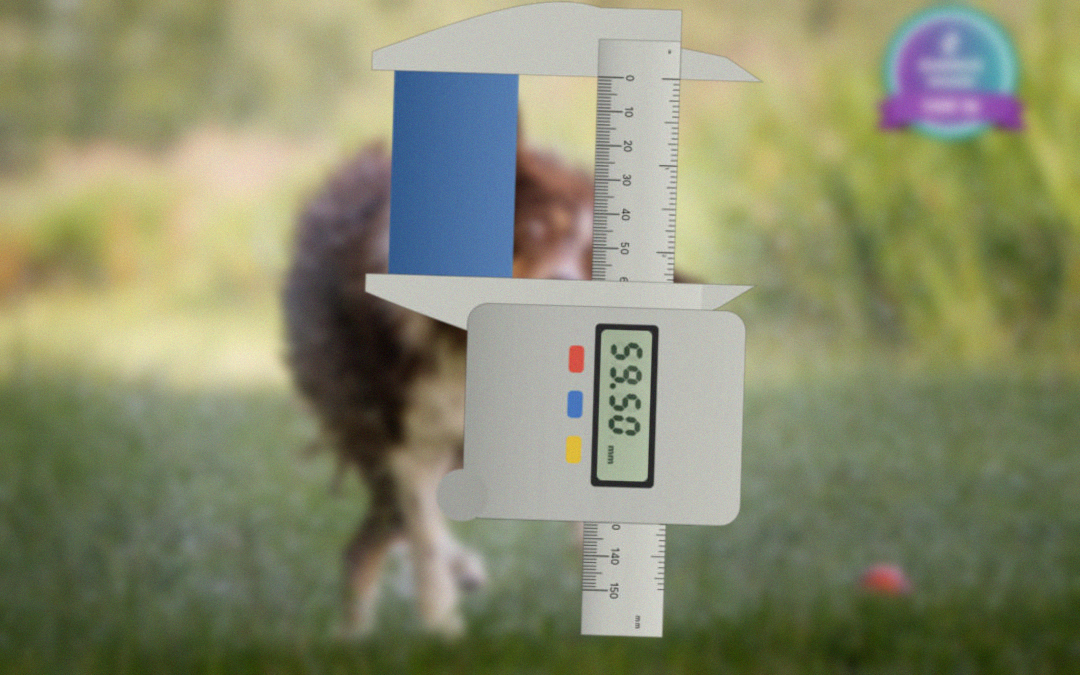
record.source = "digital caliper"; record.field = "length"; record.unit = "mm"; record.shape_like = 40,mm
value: 59.50,mm
